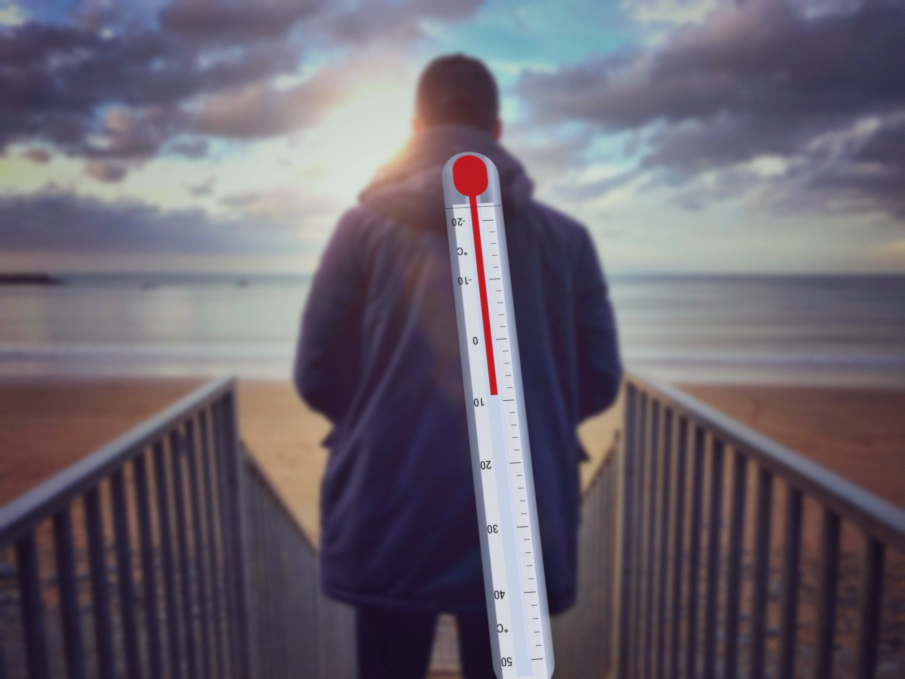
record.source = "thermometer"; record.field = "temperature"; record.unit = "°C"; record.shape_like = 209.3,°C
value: 9,°C
